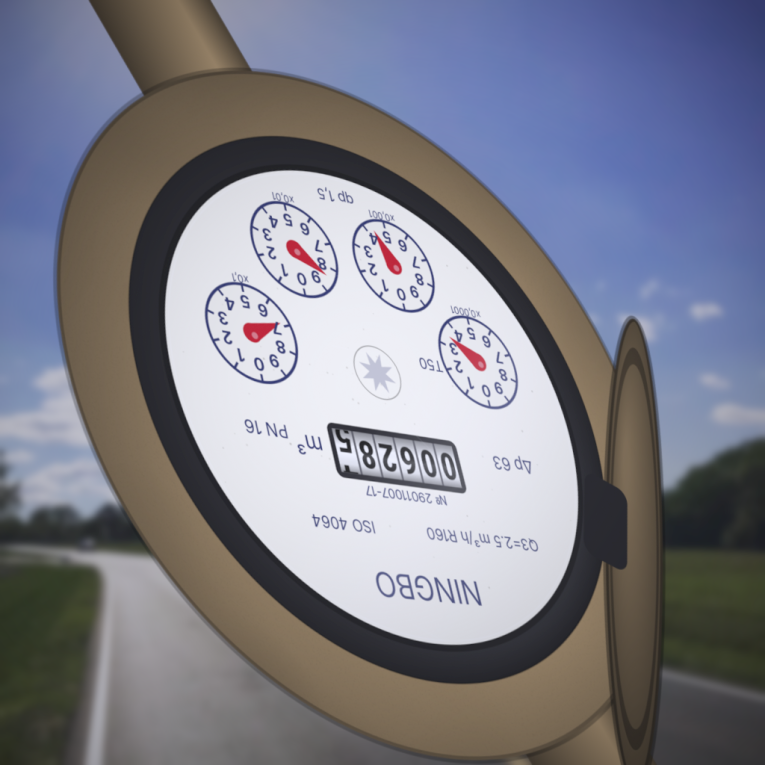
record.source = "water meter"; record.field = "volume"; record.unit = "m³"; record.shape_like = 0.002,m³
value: 6284.6843,m³
